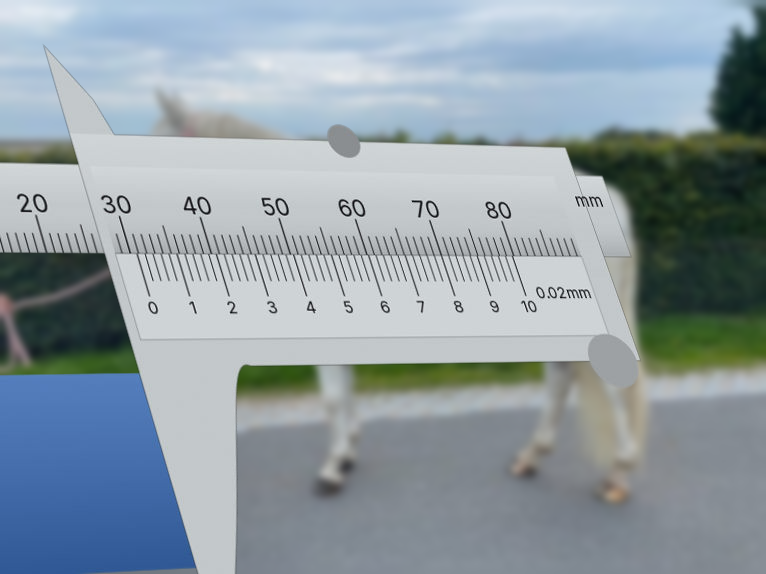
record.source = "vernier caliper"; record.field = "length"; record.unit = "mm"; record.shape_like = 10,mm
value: 30.8,mm
